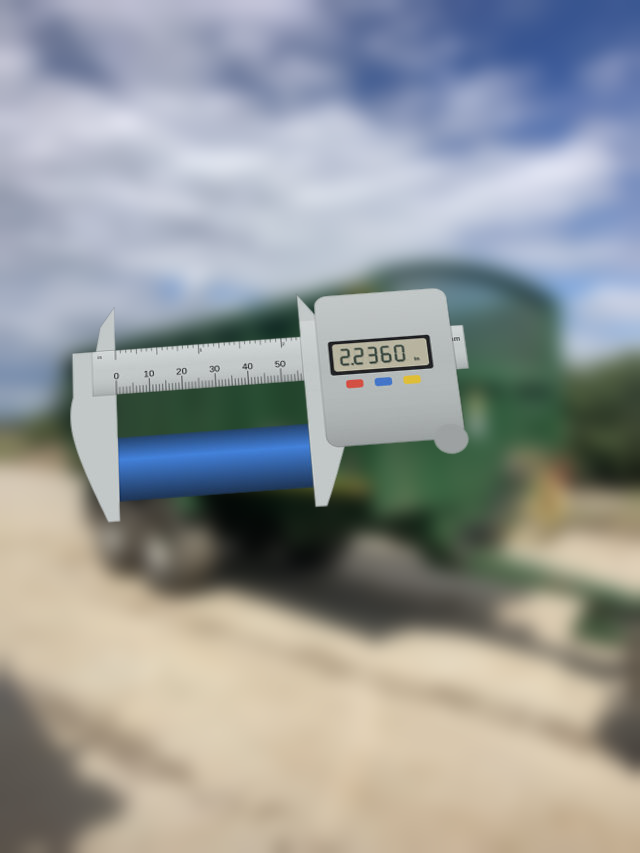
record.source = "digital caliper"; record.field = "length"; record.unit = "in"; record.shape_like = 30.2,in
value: 2.2360,in
